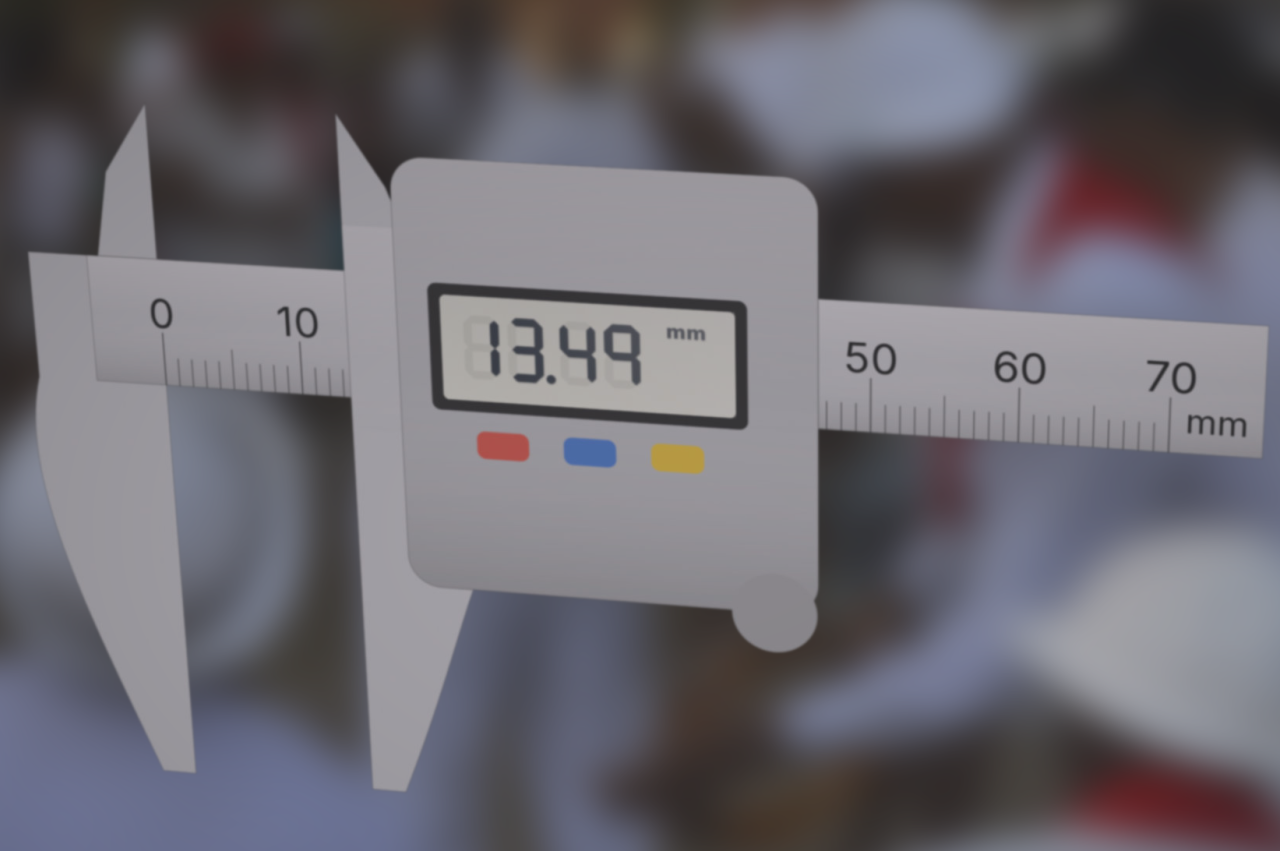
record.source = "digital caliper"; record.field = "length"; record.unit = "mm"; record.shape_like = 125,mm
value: 13.49,mm
